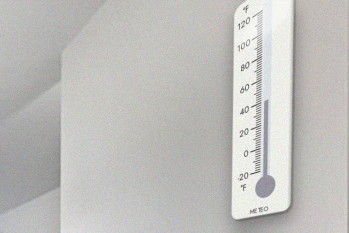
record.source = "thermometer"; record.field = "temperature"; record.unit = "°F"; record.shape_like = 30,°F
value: 40,°F
